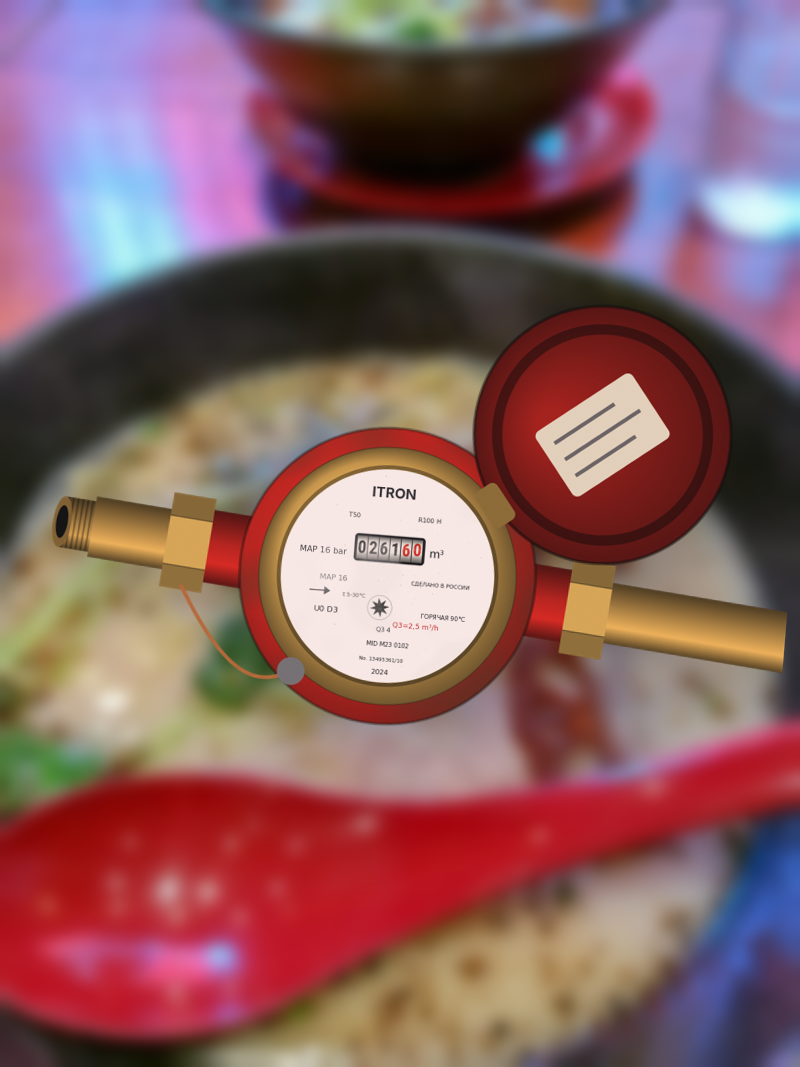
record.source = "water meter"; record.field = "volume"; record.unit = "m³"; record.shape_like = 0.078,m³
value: 261.60,m³
